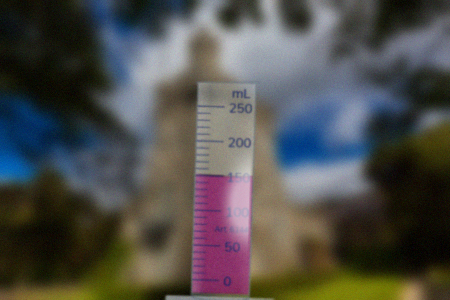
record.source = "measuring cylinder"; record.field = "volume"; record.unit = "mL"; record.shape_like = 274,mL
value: 150,mL
